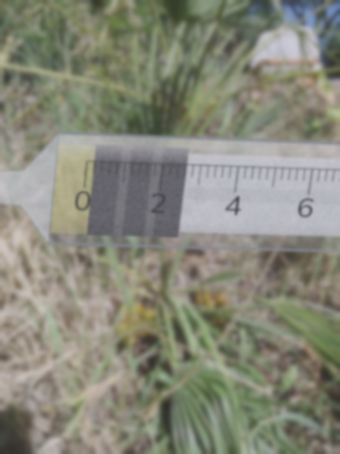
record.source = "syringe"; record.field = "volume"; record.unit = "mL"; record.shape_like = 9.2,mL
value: 0.2,mL
